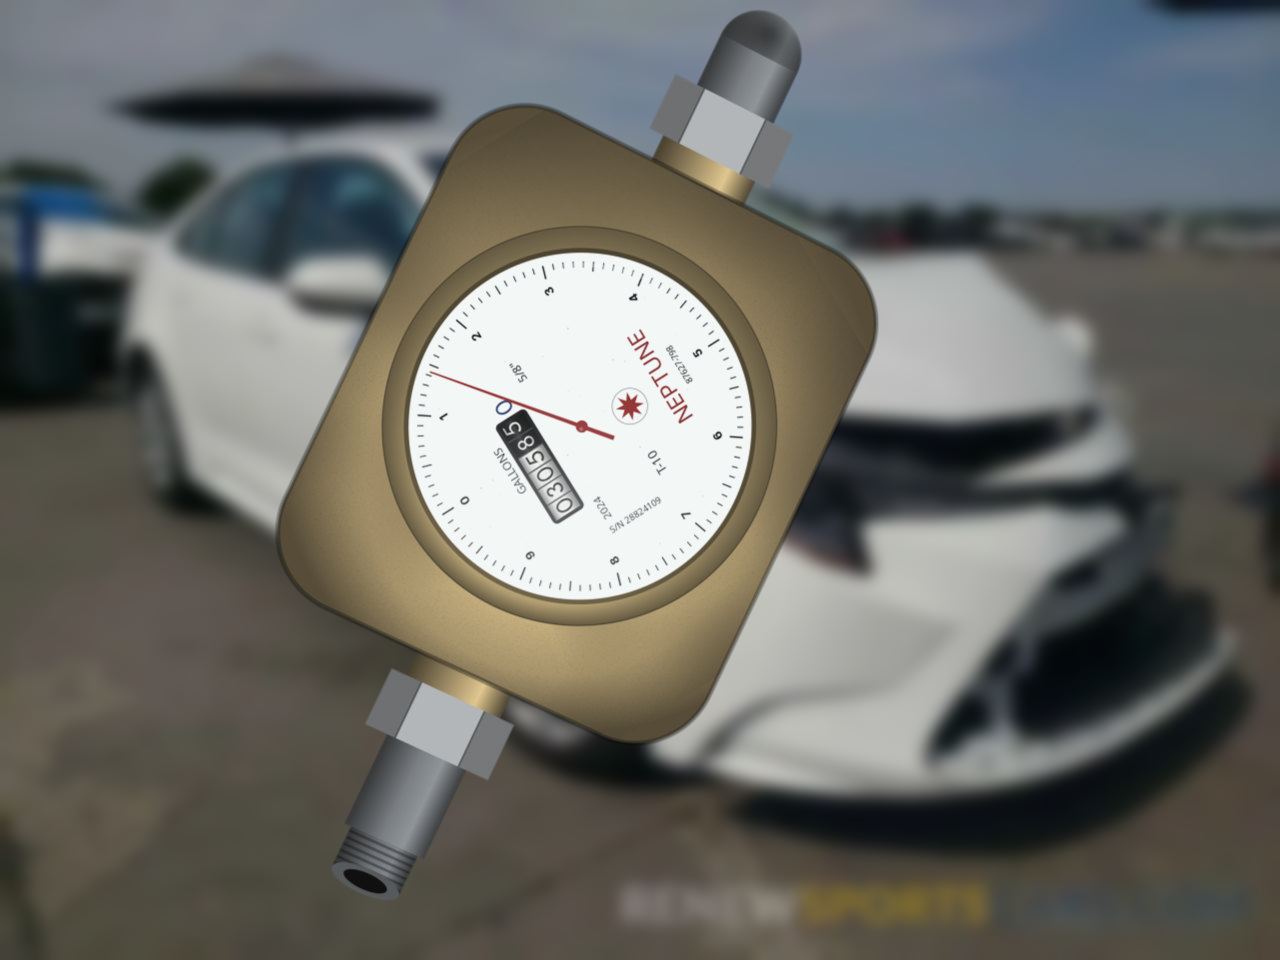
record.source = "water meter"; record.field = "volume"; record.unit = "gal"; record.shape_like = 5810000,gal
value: 305851.4,gal
